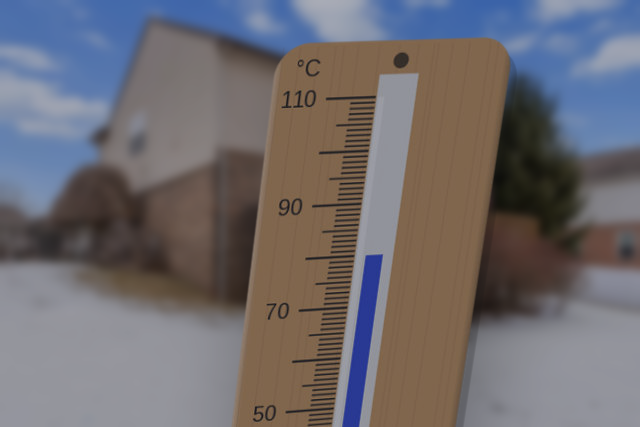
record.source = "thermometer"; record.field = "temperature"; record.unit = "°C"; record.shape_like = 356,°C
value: 80,°C
